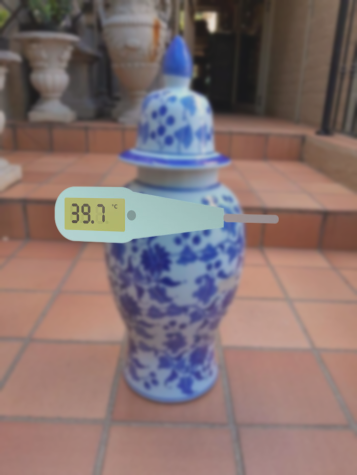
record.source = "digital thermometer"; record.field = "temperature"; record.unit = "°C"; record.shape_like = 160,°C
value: 39.7,°C
